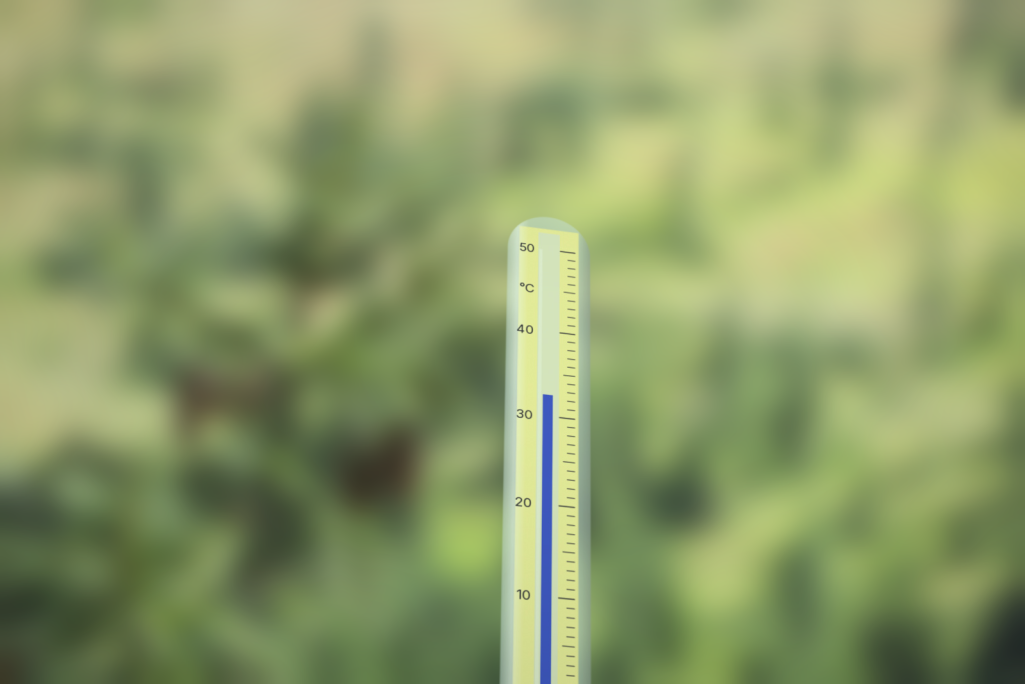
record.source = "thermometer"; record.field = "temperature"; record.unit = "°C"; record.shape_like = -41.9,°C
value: 32.5,°C
